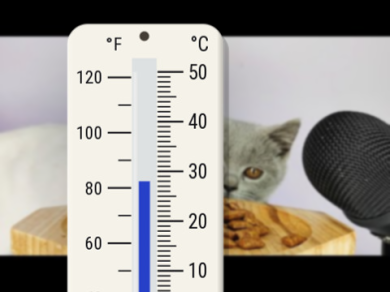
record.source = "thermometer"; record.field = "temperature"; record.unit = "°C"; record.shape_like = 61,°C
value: 28,°C
